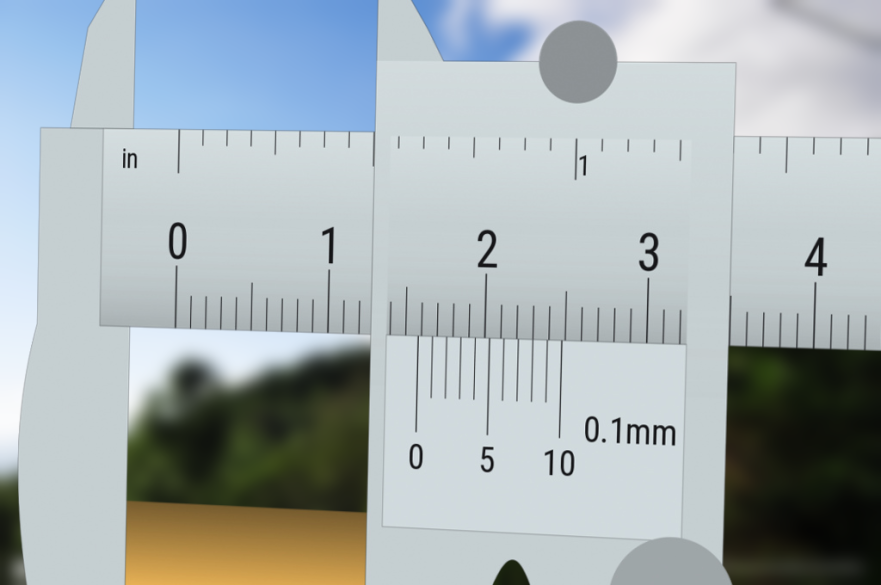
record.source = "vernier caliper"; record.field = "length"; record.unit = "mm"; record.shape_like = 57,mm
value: 15.8,mm
